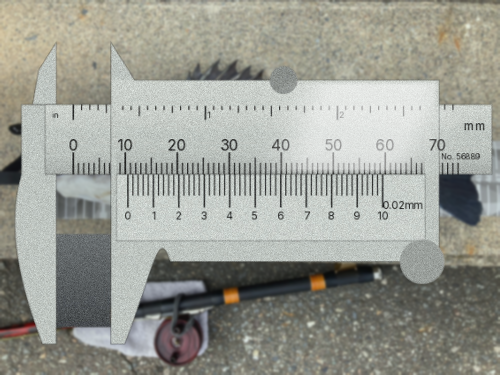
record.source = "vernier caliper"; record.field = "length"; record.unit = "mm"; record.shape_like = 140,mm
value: 10.5,mm
